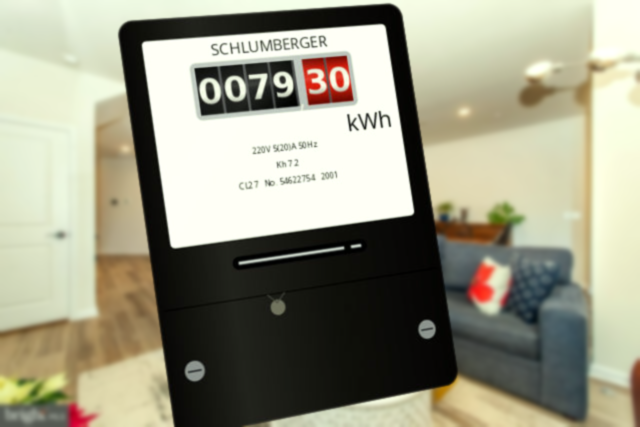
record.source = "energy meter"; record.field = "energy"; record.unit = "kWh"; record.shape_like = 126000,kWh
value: 79.30,kWh
